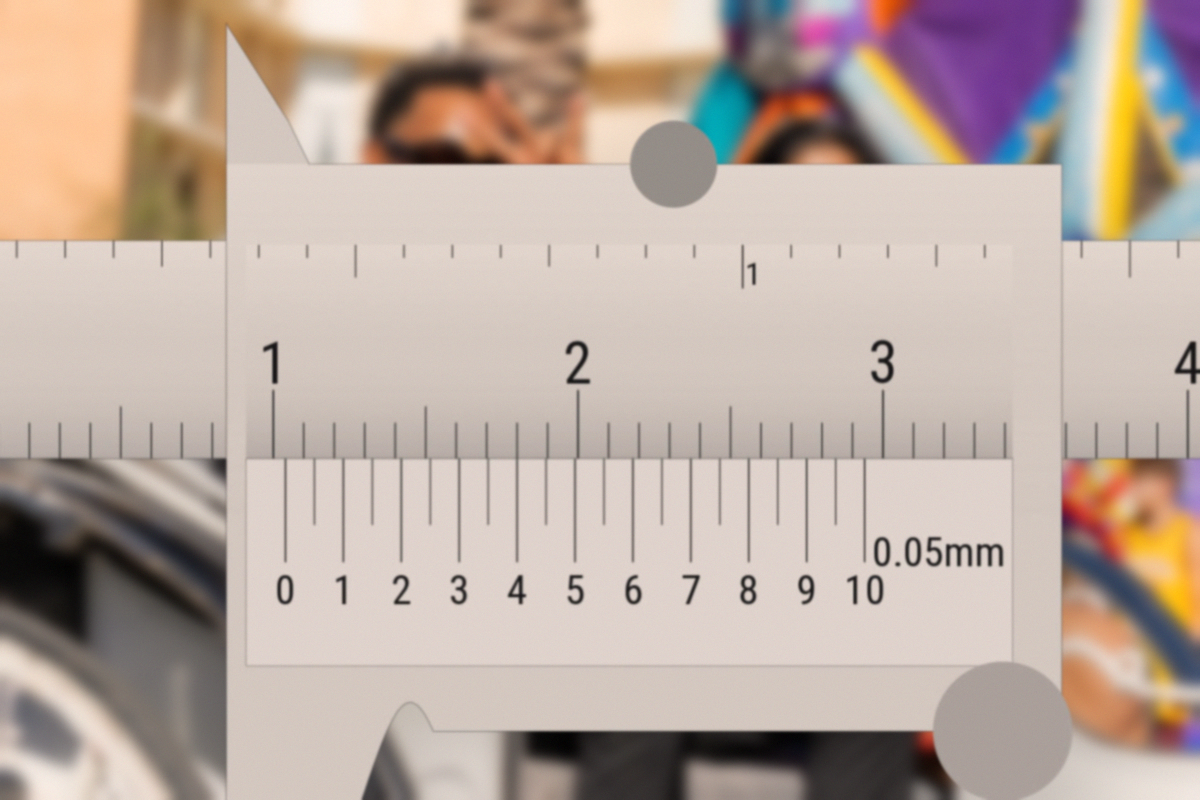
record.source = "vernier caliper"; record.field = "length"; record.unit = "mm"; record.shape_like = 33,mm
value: 10.4,mm
